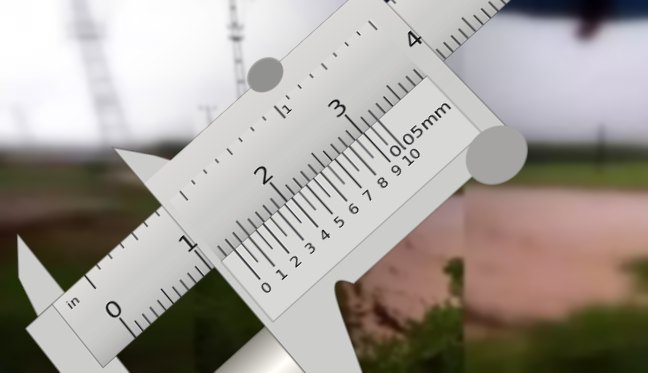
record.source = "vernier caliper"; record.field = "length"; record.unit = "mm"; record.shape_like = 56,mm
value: 13.0,mm
